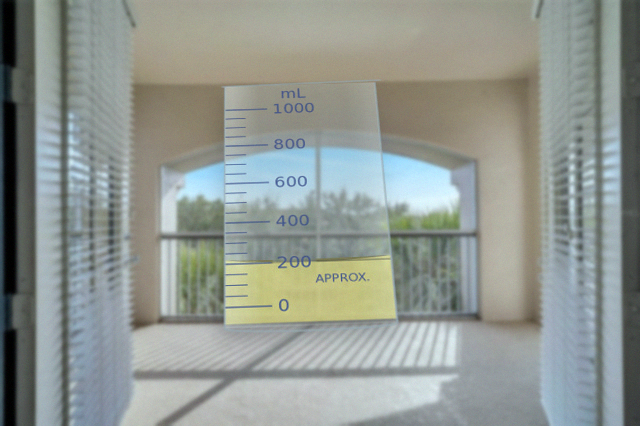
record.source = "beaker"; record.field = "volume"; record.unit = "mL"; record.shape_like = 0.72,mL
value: 200,mL
